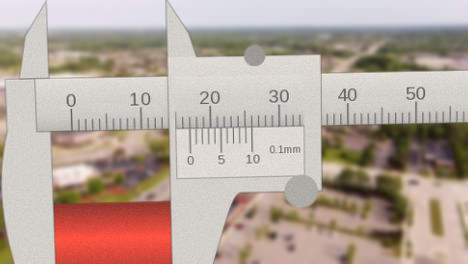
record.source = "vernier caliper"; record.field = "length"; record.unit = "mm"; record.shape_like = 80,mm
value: 17.0,mm
